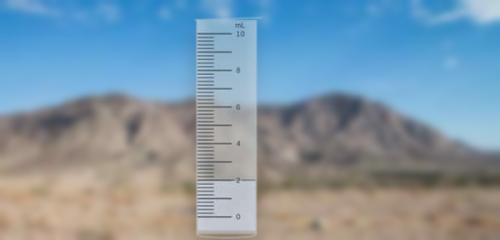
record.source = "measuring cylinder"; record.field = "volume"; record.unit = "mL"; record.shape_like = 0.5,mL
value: 2,mL
